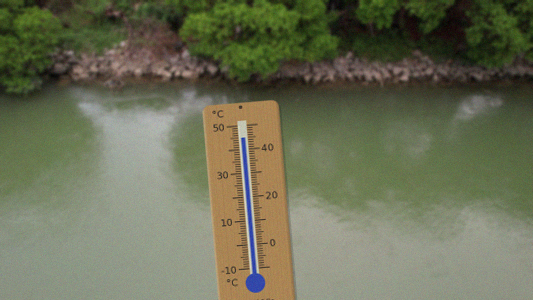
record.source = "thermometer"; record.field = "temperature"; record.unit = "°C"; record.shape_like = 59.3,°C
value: 45,°C
